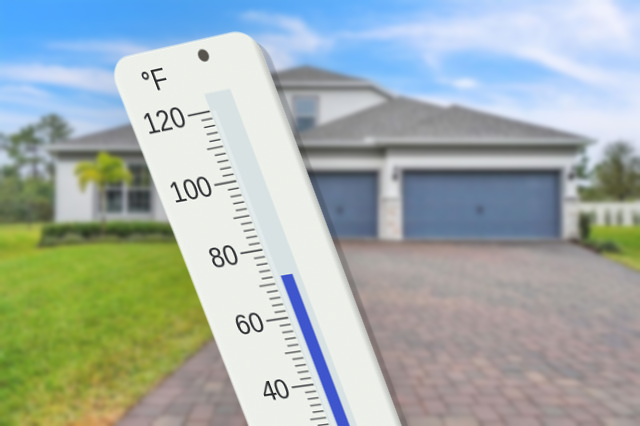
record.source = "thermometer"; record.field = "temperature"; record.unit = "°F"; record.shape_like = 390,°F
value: 72,°F
